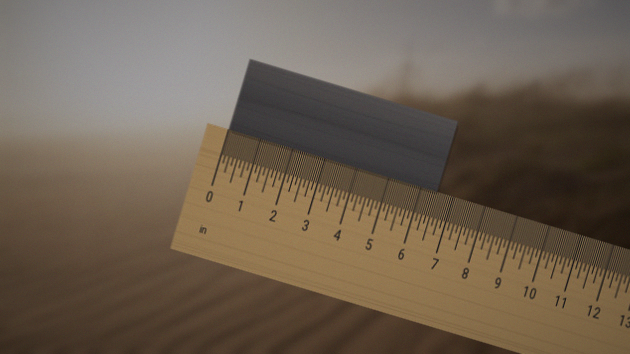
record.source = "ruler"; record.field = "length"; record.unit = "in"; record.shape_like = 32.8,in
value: 6.5,in
